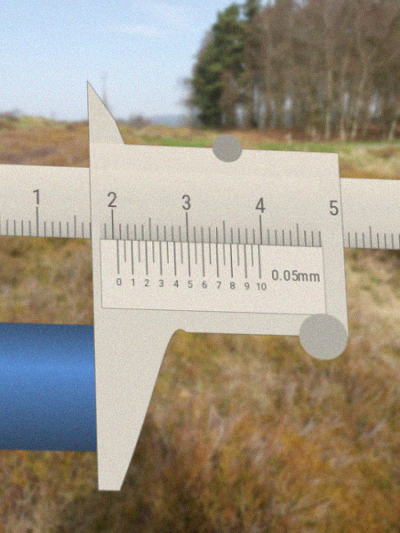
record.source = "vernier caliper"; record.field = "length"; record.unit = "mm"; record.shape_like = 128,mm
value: 20.6,mm
